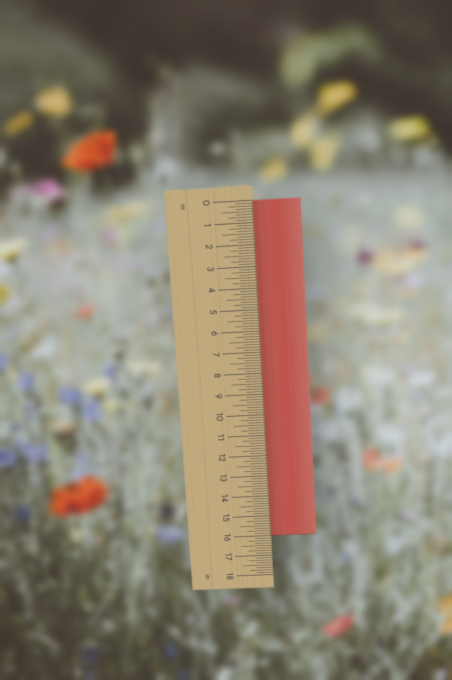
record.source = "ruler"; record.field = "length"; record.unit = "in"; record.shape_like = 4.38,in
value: 16,in
